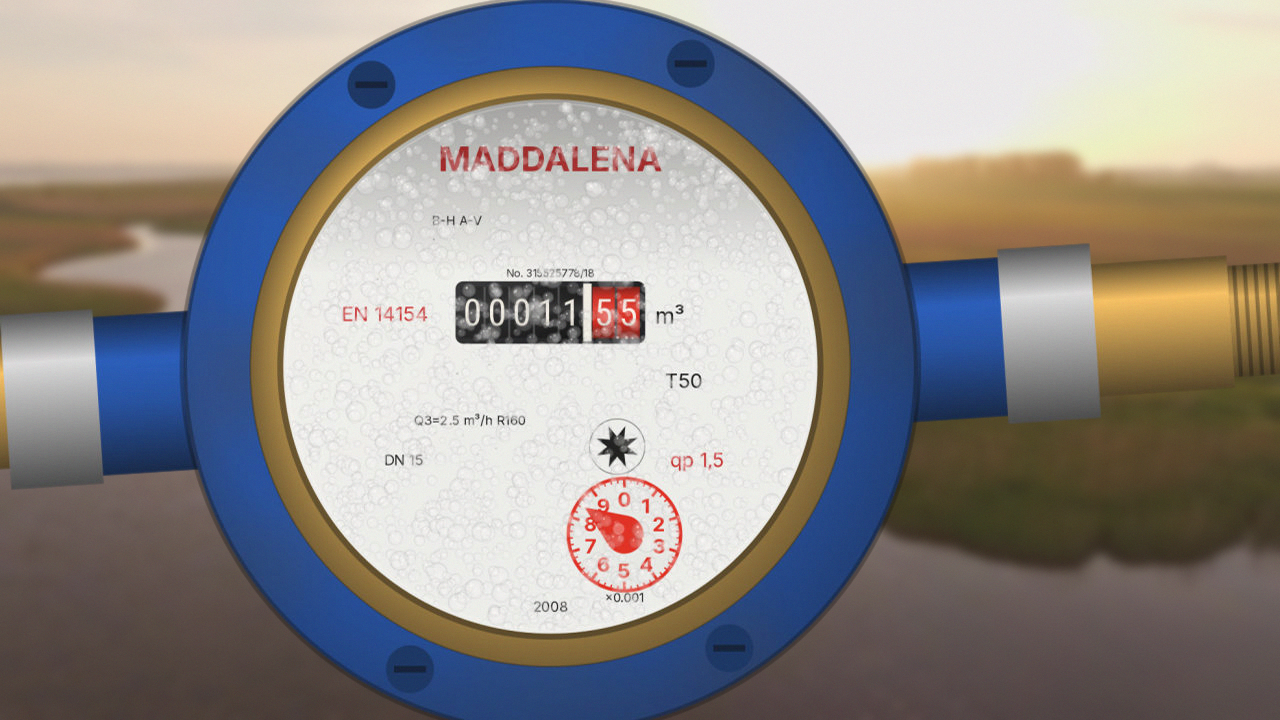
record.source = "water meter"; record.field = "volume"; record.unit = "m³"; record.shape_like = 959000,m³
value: 11.558,m³
